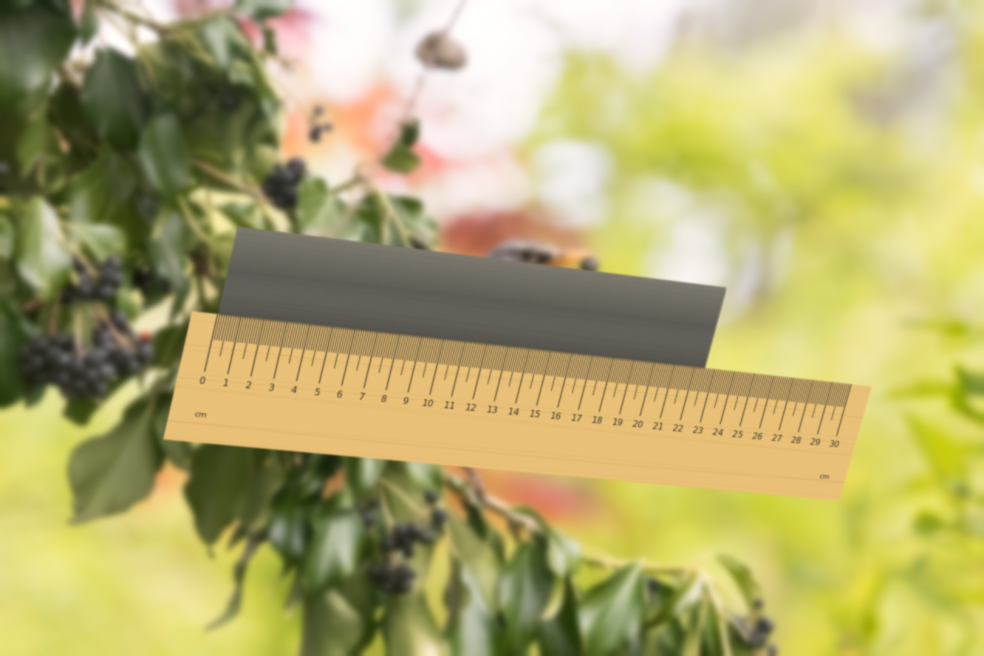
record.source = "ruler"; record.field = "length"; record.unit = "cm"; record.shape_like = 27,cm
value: 22.5,cm
